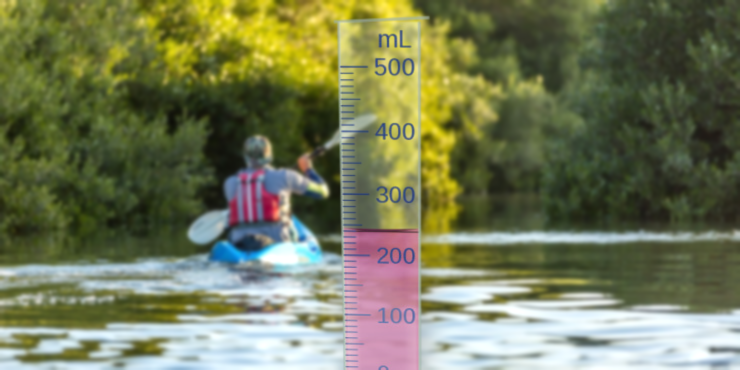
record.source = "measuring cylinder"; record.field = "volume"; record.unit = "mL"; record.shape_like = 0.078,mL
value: 240,mL
